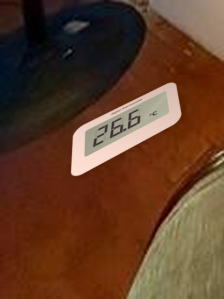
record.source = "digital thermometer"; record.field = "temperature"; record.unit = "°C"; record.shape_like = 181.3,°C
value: 26.6,°C
